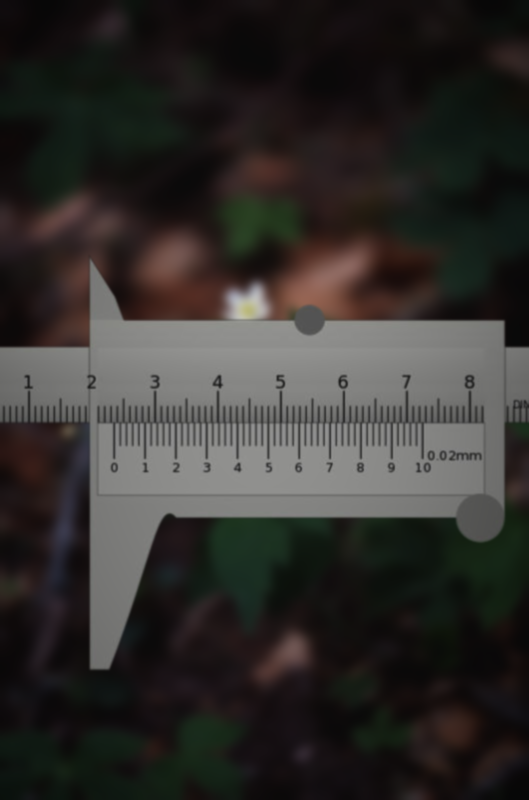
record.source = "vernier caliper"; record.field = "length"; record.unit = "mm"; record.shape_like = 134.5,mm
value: 23.5,mm
